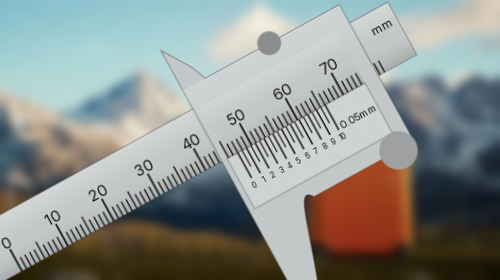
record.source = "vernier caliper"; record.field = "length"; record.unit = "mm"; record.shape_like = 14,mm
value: 47.0,mm
